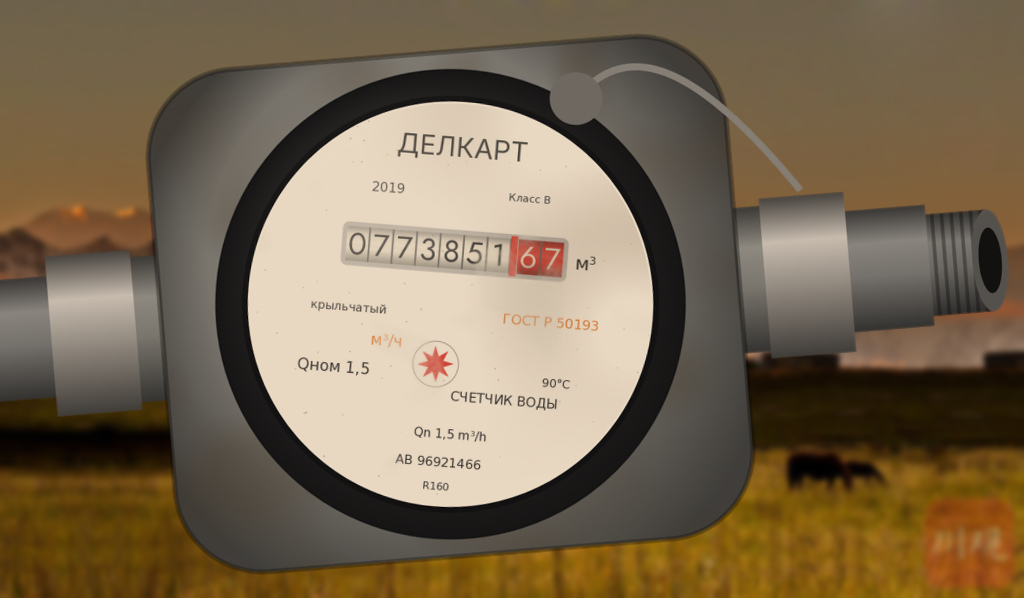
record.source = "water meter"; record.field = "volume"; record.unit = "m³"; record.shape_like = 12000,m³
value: 773851.67,m³
